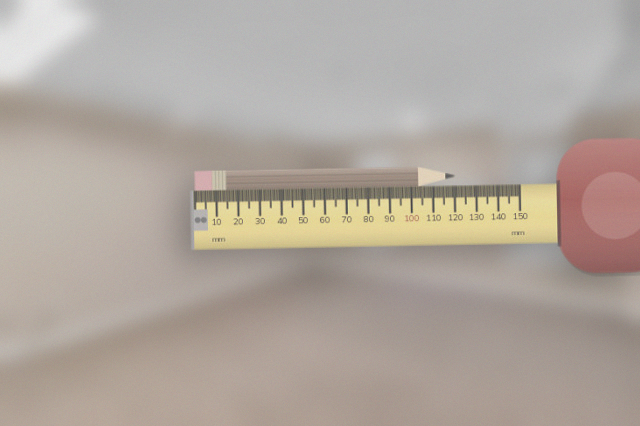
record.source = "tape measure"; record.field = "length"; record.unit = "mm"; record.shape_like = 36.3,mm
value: 120,mm
